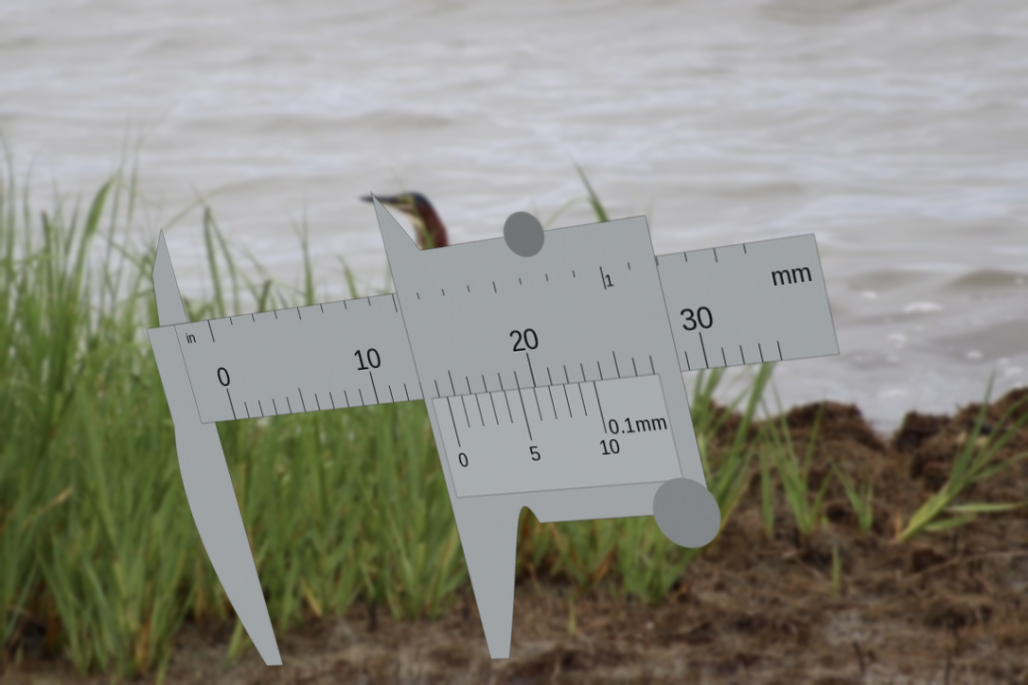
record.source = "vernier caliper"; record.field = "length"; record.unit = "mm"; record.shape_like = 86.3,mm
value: 14.5,mm
